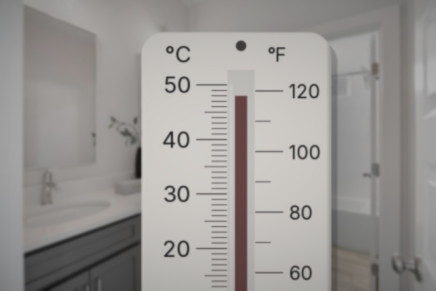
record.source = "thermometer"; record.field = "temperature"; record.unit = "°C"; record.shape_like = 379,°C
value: 48,°C
